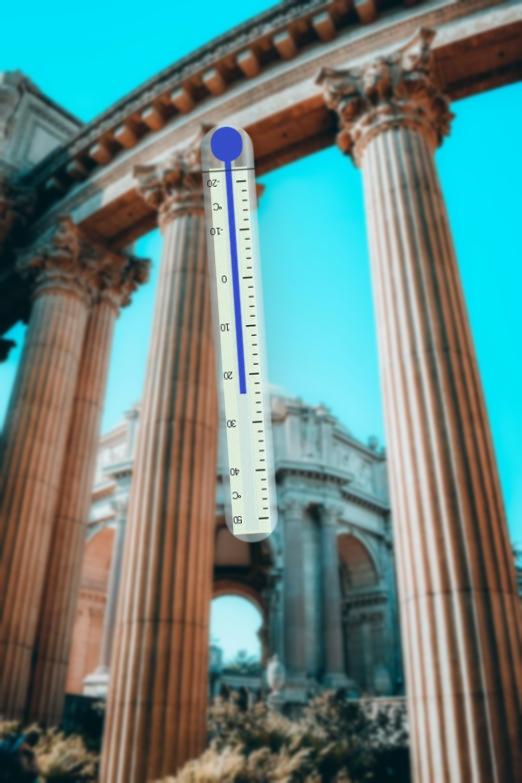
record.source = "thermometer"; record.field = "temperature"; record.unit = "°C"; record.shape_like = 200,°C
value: 24,°C
